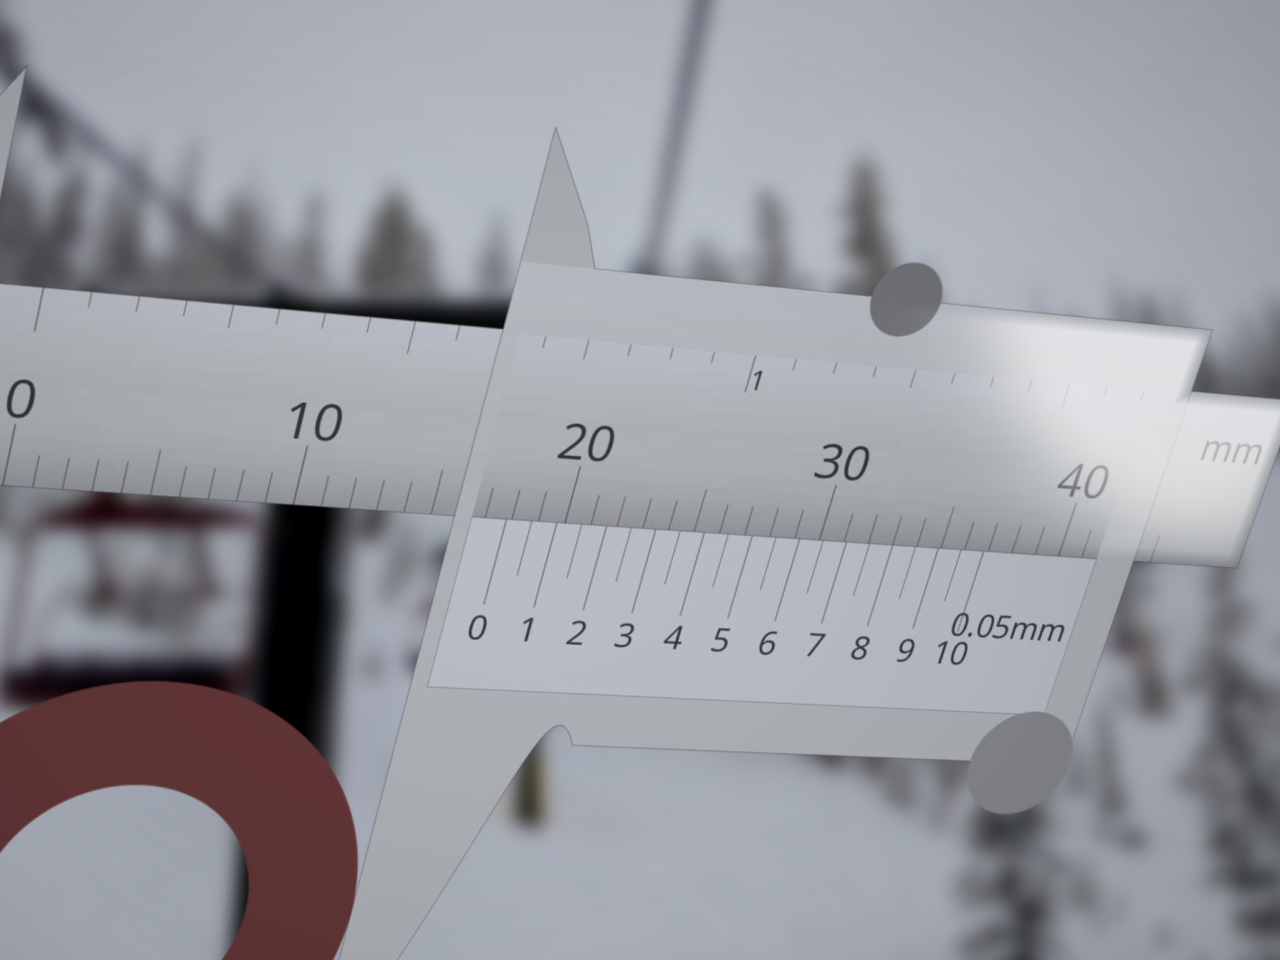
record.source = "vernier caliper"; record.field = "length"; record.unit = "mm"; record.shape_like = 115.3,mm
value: 17.8,mm
